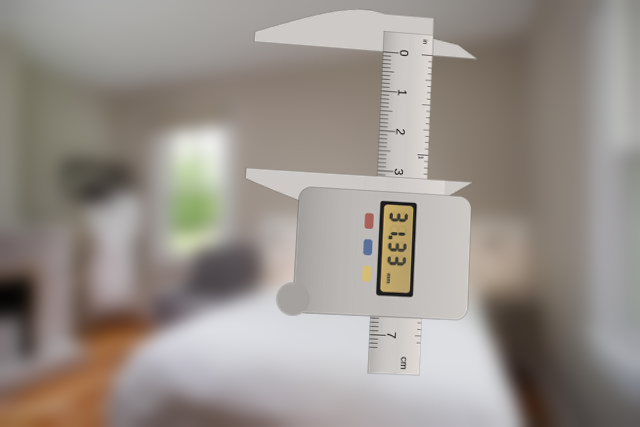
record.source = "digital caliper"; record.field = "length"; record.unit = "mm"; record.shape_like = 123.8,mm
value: 31.33,mm
